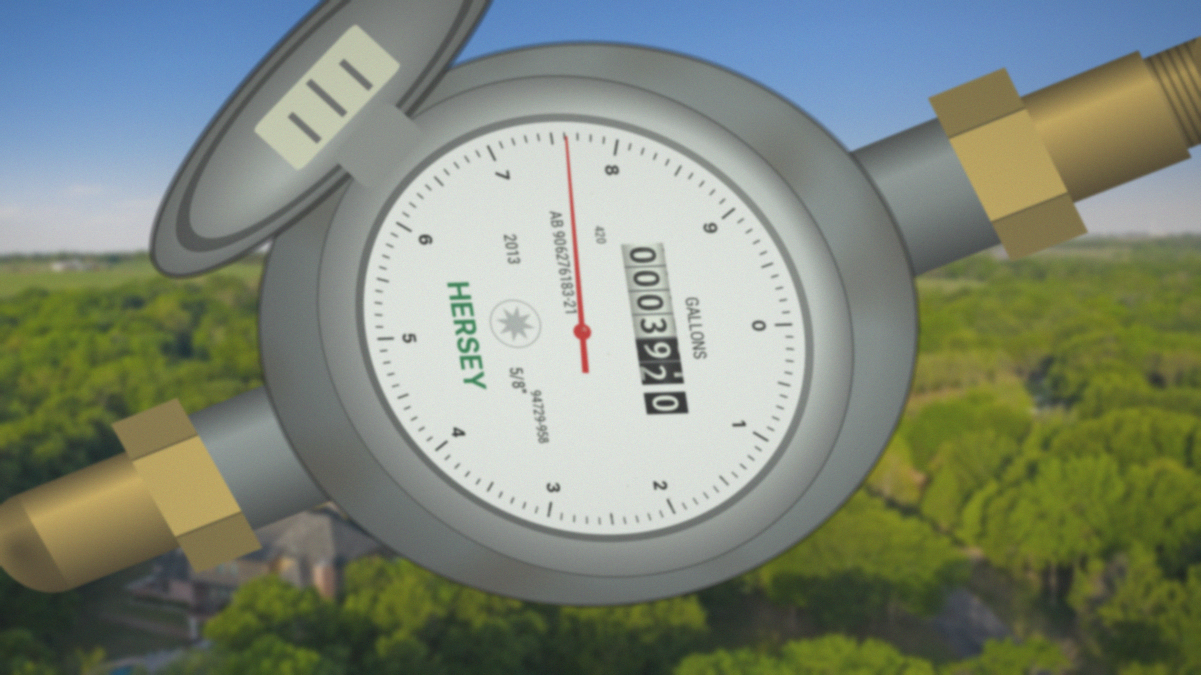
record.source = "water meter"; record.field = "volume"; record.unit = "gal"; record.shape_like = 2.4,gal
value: 3917.6,gal
